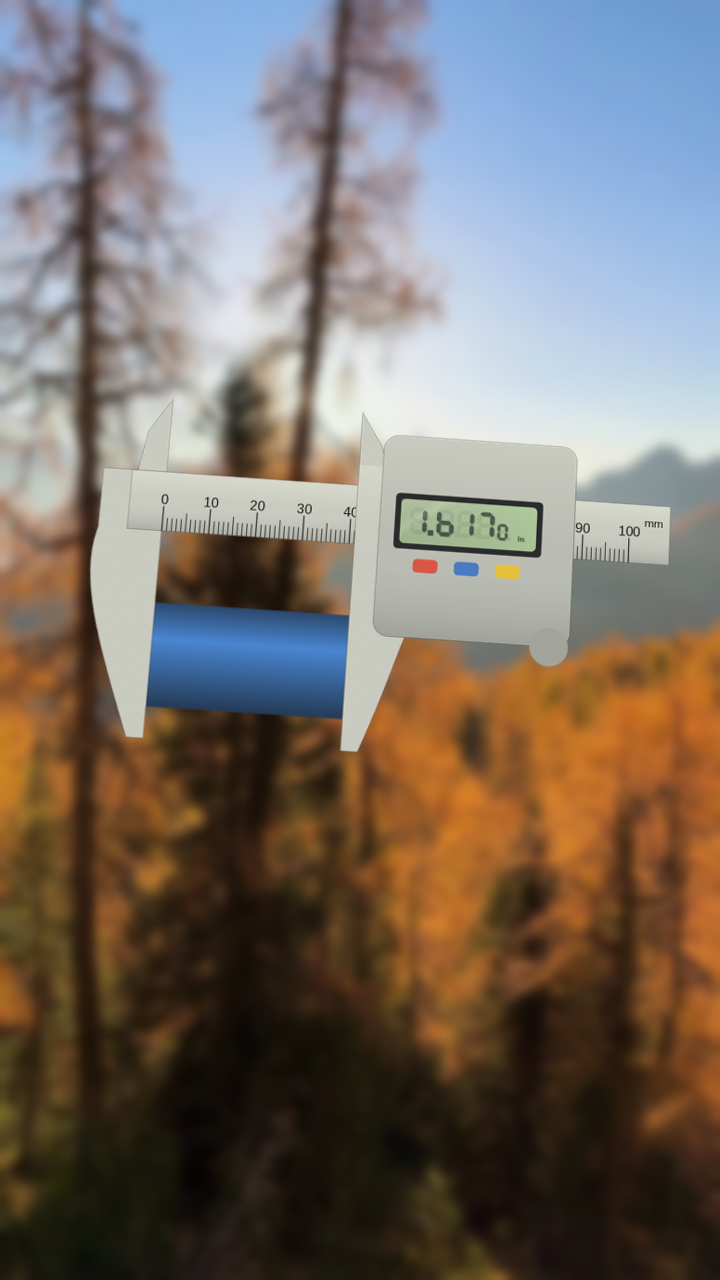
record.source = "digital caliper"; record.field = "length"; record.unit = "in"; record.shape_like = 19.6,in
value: 1.6170,in
